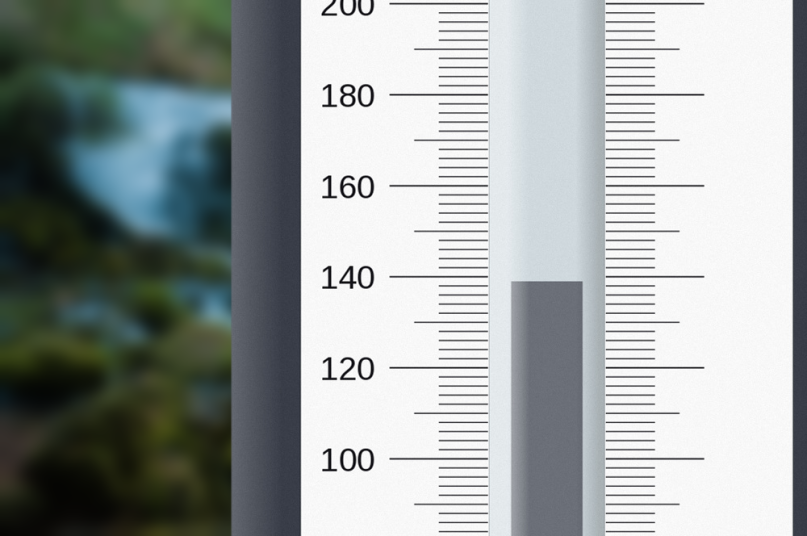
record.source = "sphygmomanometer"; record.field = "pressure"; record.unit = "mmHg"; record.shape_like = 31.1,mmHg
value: 139,mmHg
